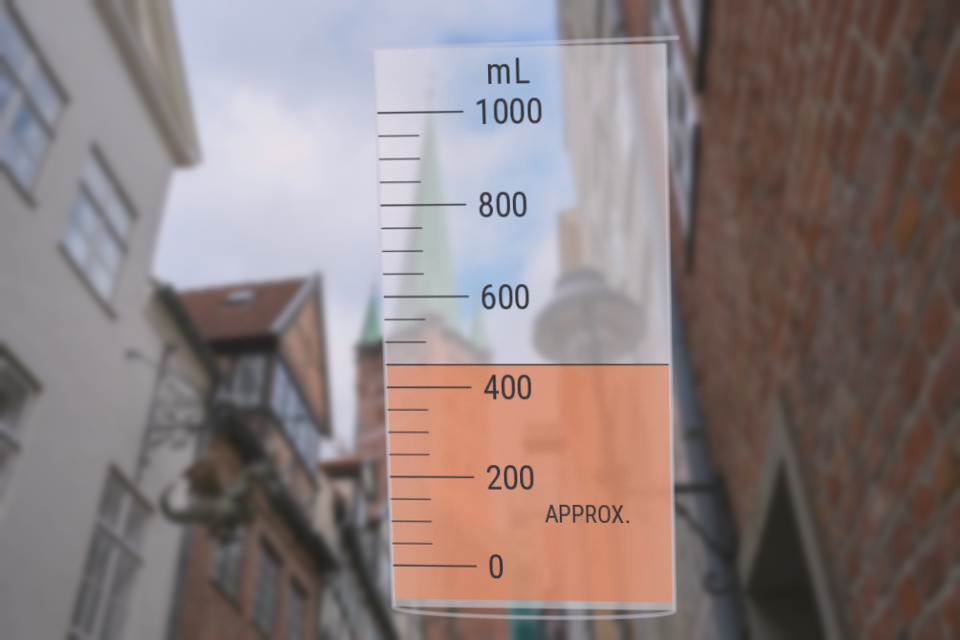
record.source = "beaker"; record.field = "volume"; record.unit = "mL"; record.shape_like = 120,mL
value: 450,mL
